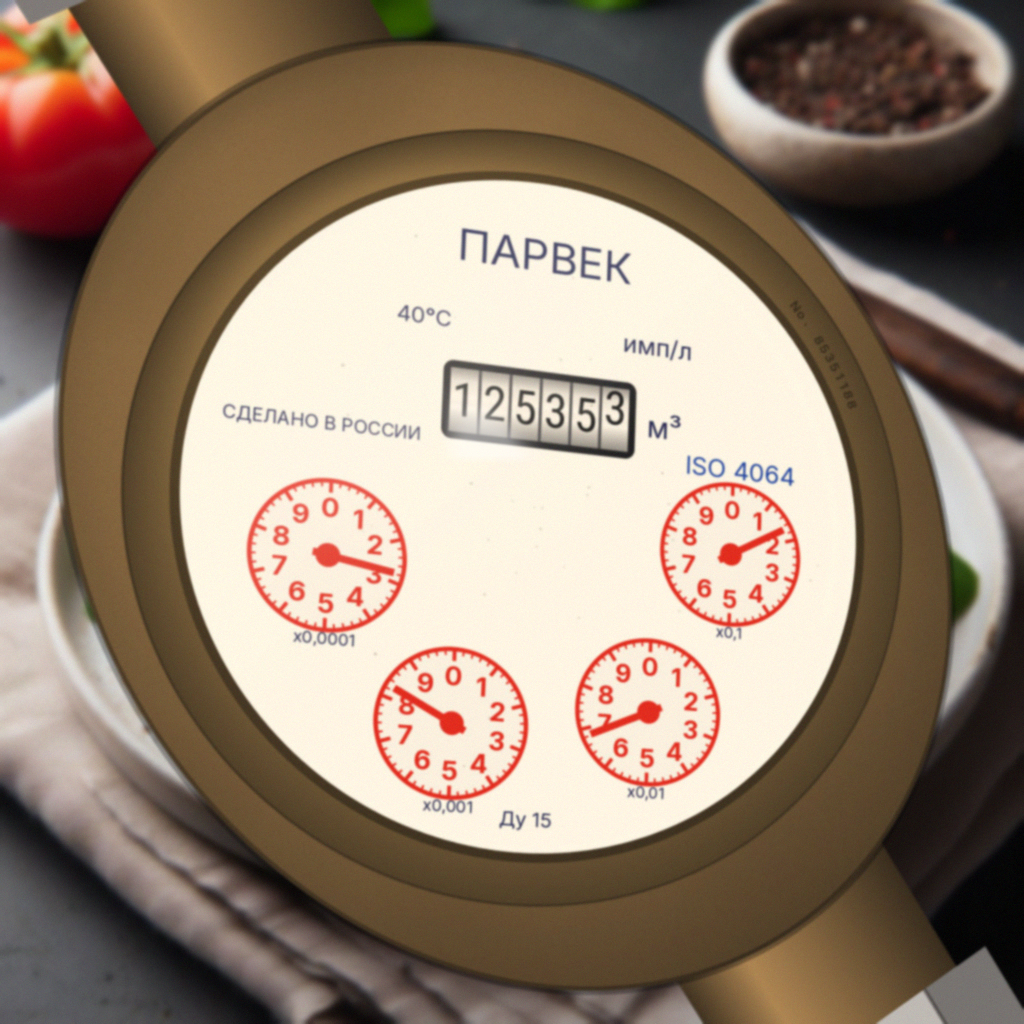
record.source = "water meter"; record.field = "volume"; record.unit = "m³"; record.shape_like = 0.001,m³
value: 125353.1682,m³
